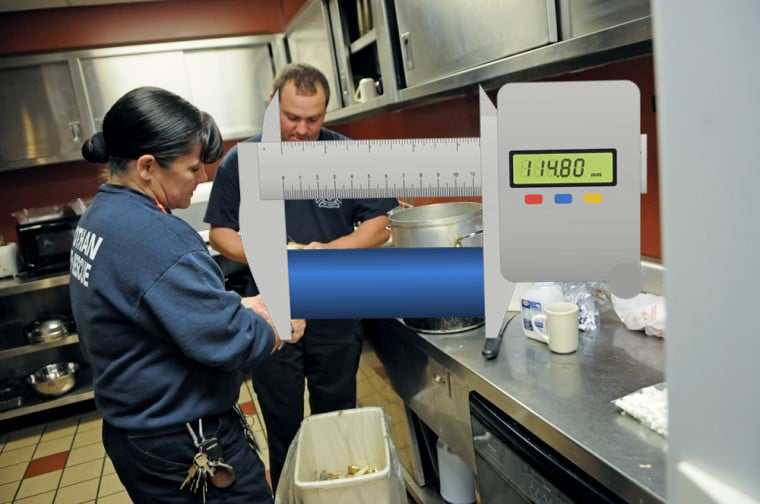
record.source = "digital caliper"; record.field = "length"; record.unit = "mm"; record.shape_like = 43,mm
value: 114.80,mm
